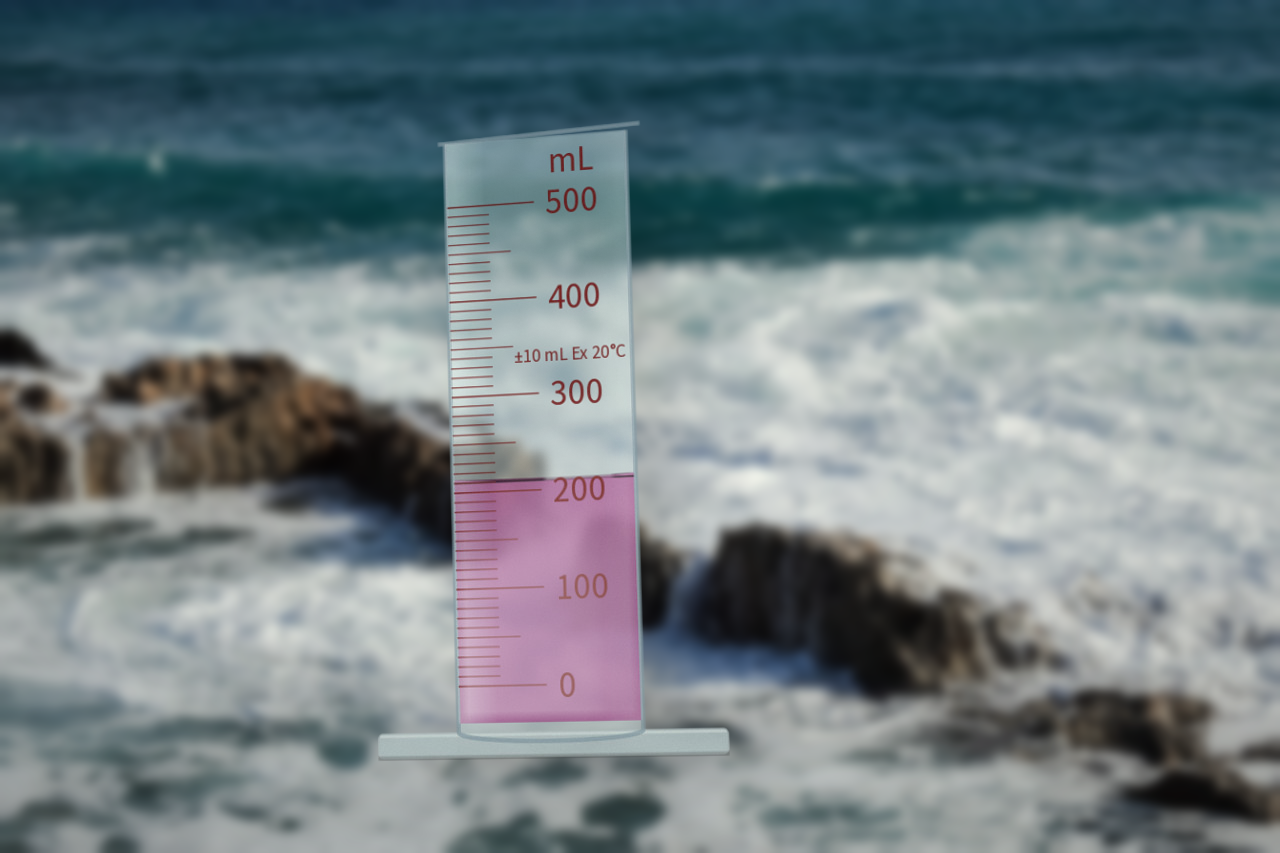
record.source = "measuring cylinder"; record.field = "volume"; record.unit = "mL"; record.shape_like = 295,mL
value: 210,mL
